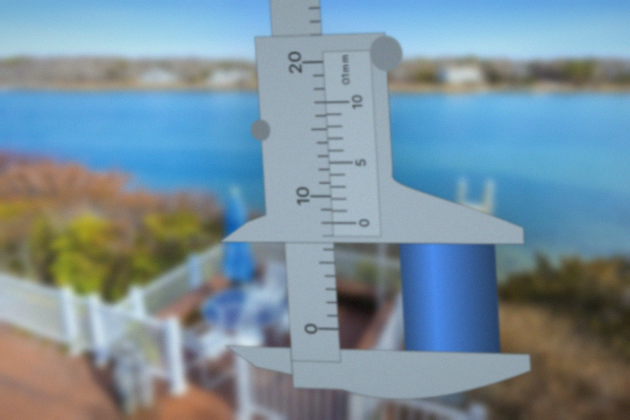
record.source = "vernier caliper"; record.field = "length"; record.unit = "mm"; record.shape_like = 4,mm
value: 8.0,mm
